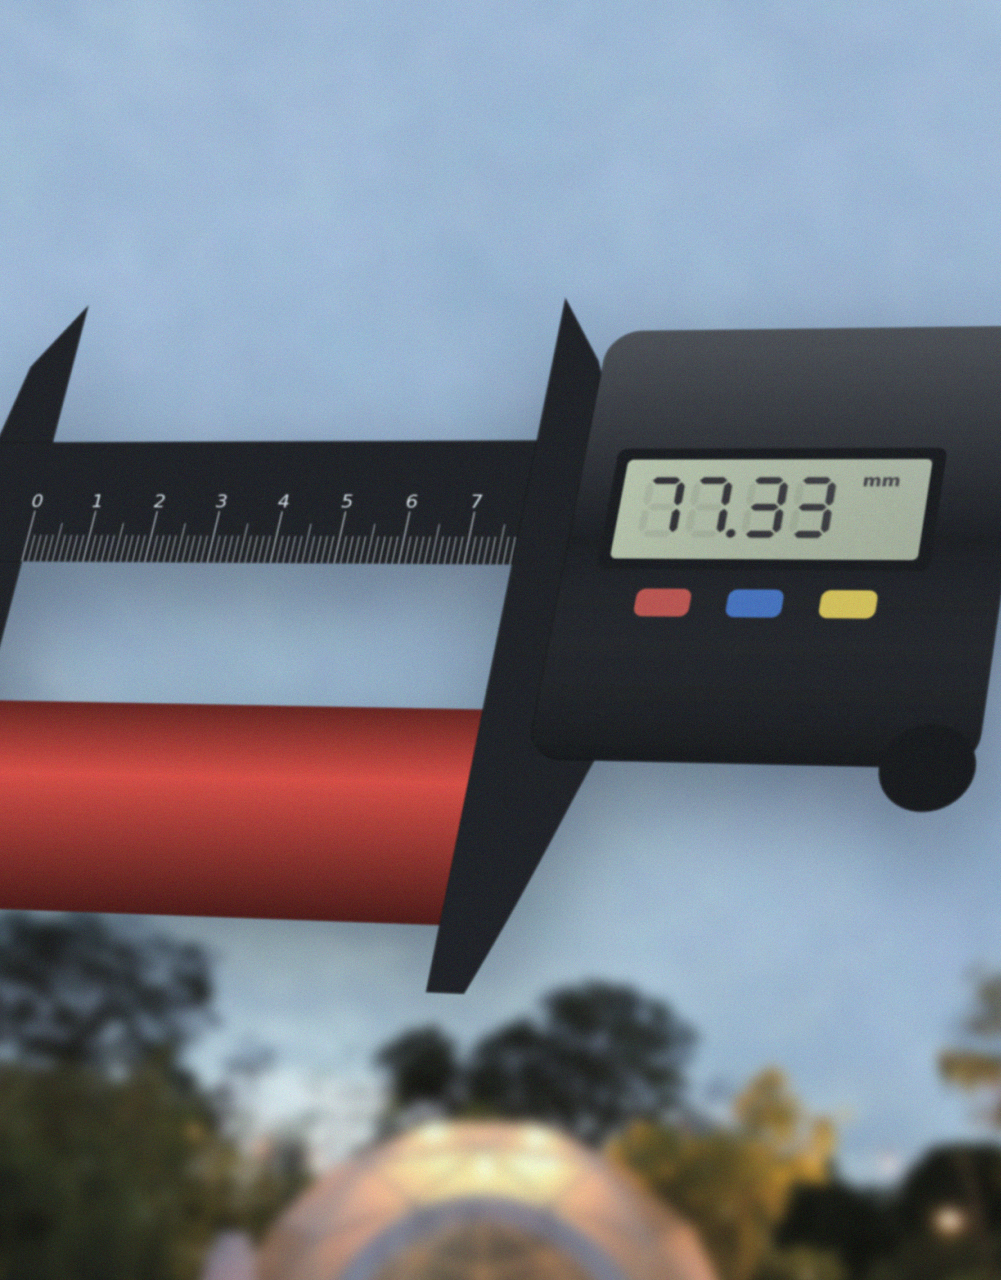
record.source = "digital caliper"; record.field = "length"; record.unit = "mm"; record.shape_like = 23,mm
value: 77.33,mm
